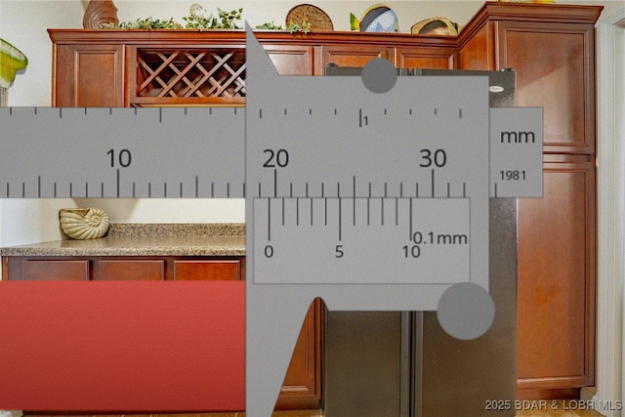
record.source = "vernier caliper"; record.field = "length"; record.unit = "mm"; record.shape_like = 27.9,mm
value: 19.6,mm
